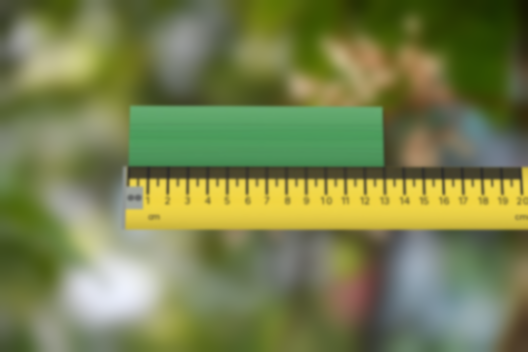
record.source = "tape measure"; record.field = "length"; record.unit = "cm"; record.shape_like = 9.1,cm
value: 13,cm
